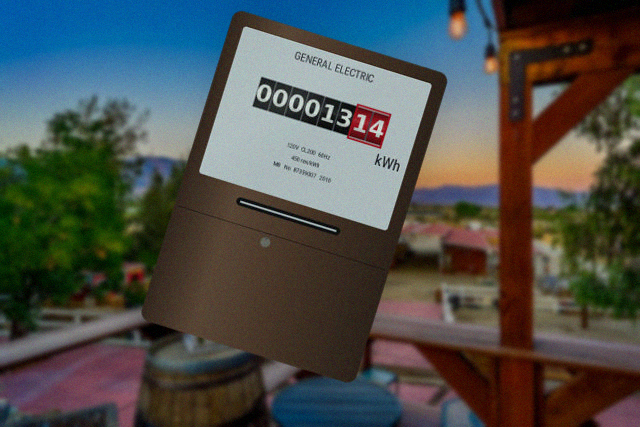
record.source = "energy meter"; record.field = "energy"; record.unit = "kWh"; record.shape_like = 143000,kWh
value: 13.14,kWh
